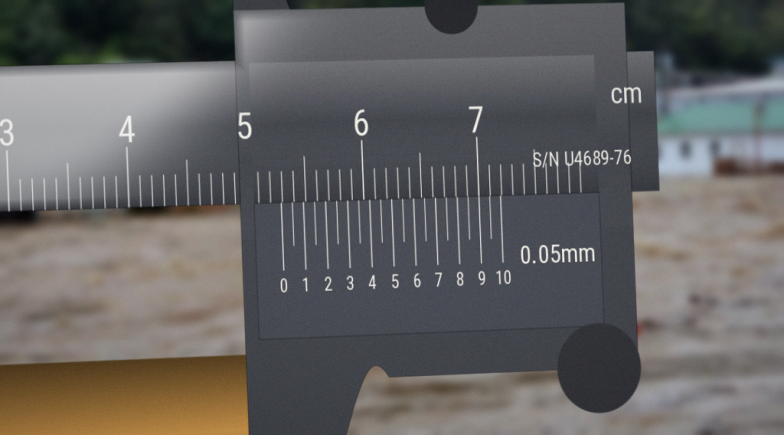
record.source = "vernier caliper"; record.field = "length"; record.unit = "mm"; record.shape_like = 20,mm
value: 52.9,mm
